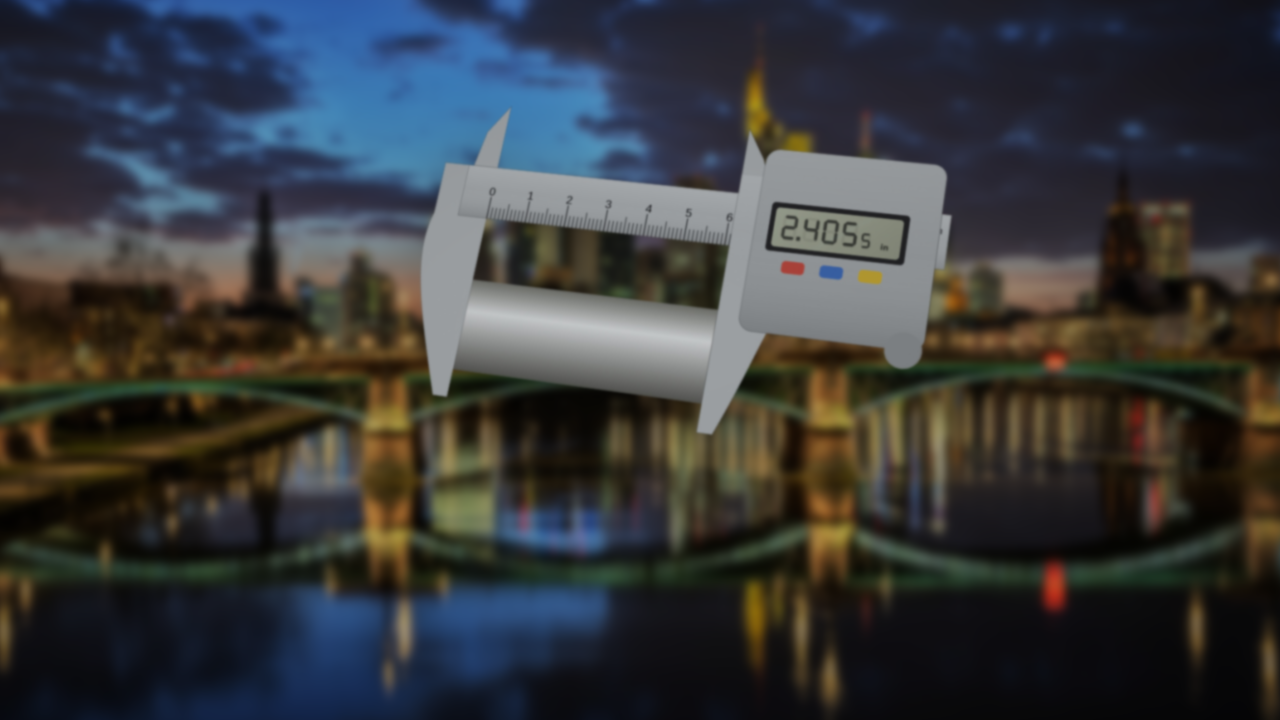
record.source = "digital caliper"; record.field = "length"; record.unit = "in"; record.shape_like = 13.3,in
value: 2.4055,in
